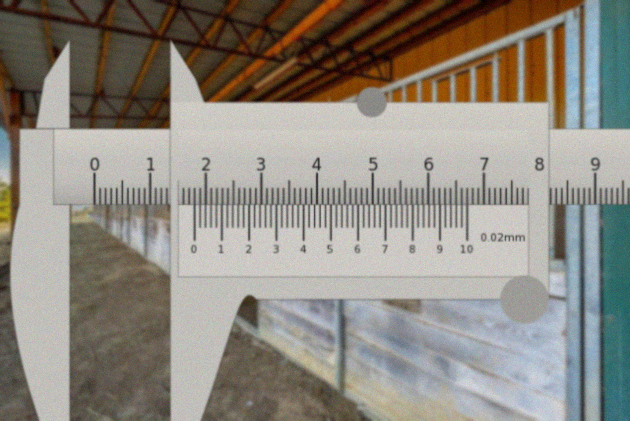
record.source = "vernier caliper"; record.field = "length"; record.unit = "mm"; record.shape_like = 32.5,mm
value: 18.0,mm
